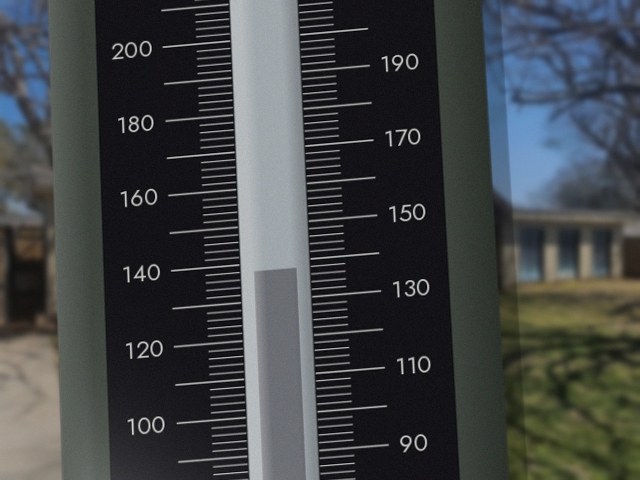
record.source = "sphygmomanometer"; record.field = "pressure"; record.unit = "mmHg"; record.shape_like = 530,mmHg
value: 138,mmHg
